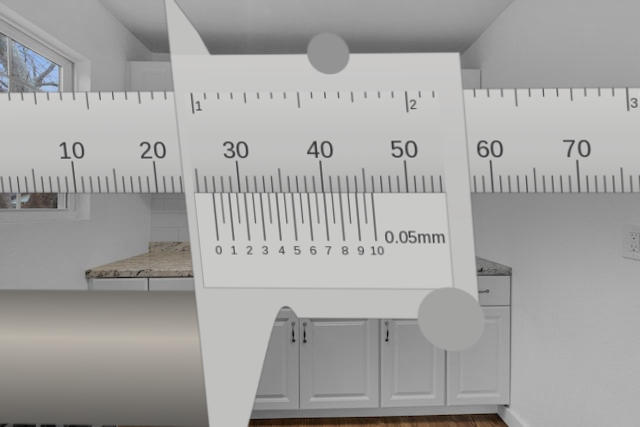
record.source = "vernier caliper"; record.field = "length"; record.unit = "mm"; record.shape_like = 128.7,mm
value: 26.8,mm
